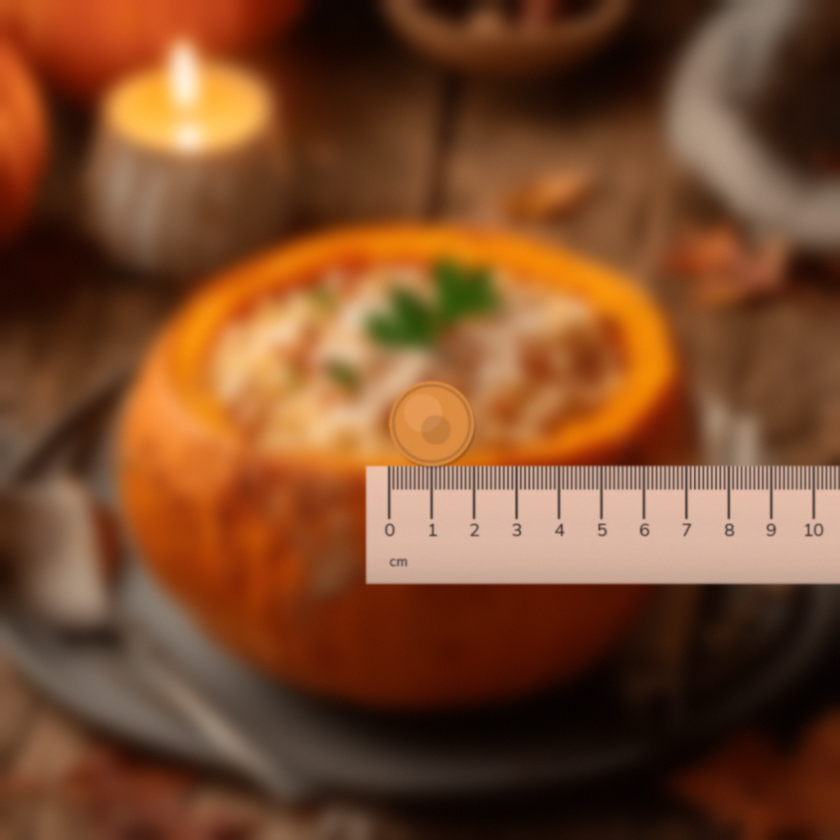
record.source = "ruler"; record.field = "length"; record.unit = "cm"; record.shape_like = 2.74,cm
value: 2,cm
